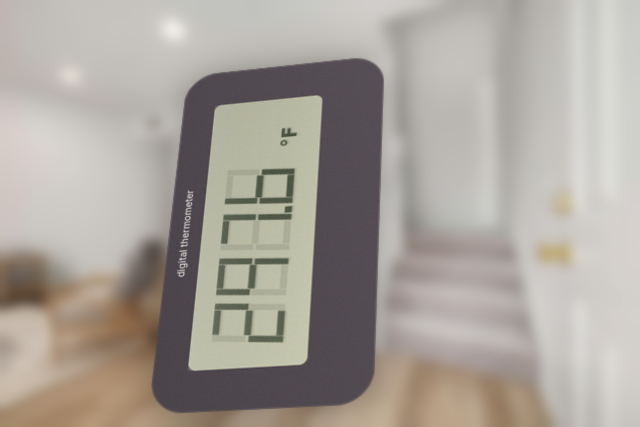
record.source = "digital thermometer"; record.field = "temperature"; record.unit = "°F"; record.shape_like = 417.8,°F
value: 297.6,°F
